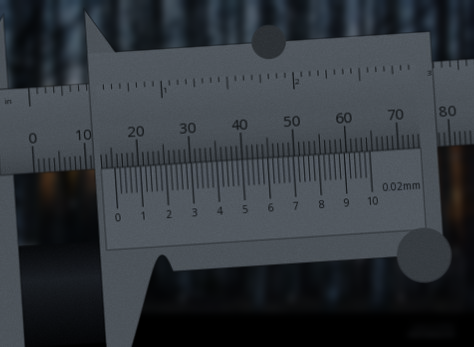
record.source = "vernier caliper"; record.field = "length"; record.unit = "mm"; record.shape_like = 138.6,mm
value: 15.5,mm
